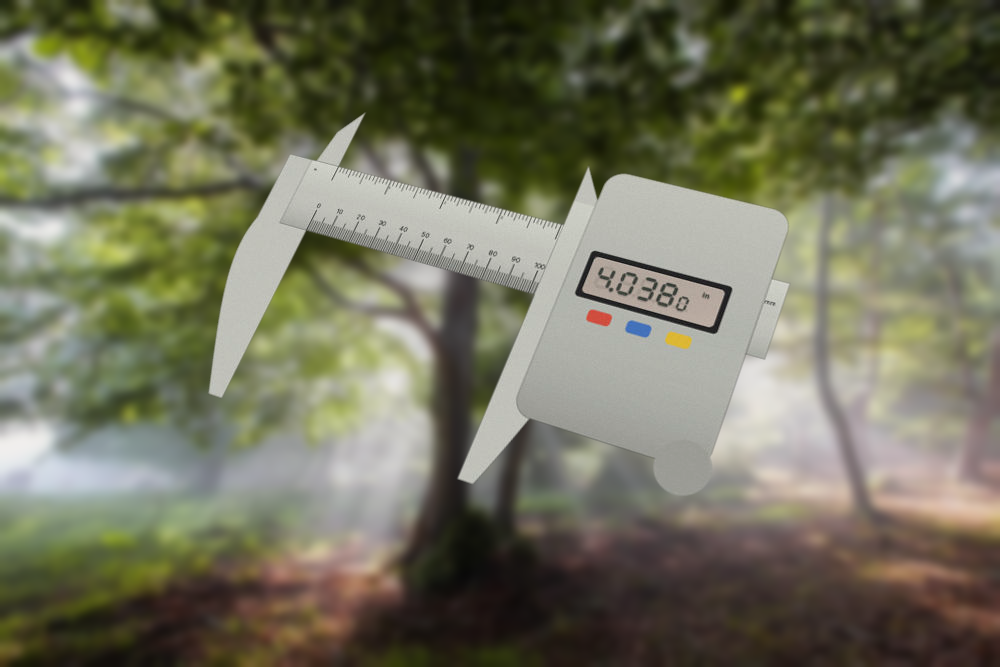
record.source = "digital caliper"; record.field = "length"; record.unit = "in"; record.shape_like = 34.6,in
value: 4.0380,in
